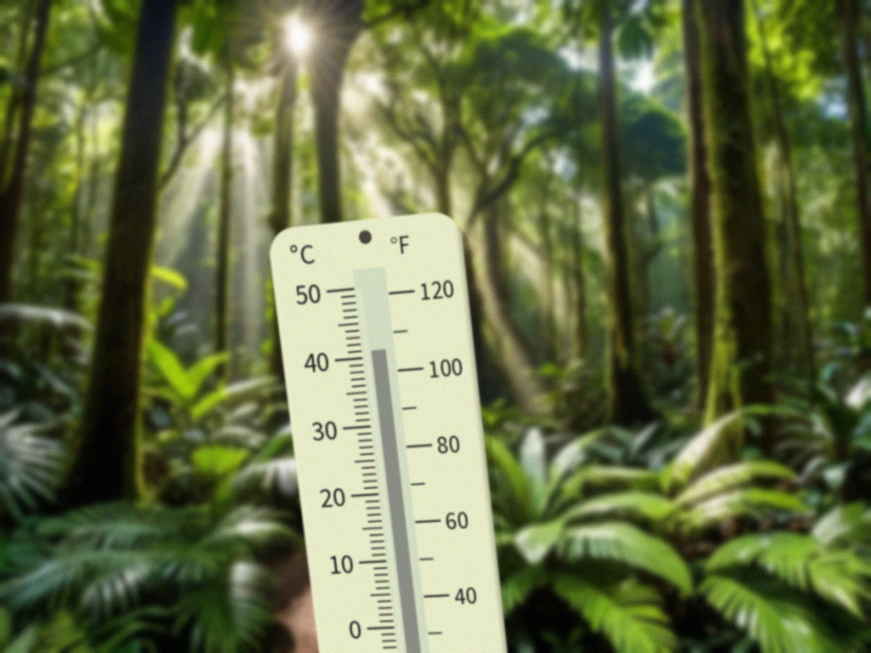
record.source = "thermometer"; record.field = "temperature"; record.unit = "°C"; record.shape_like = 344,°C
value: 41,°C
